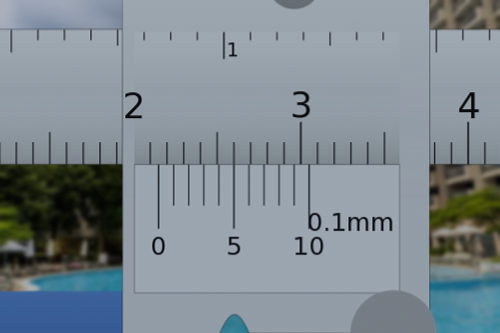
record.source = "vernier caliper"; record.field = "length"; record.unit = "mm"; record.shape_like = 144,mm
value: 21.5,mm
